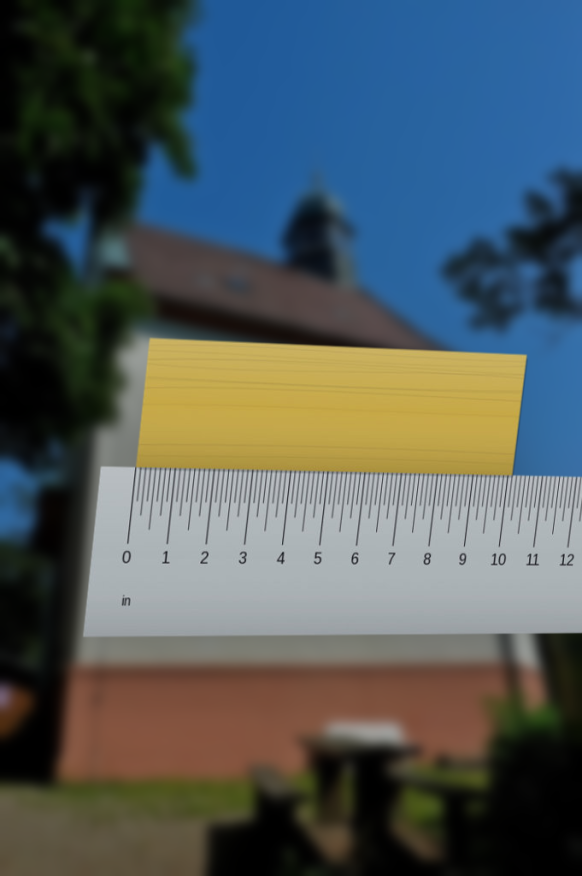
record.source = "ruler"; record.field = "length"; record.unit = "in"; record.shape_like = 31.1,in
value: 10.125,in
